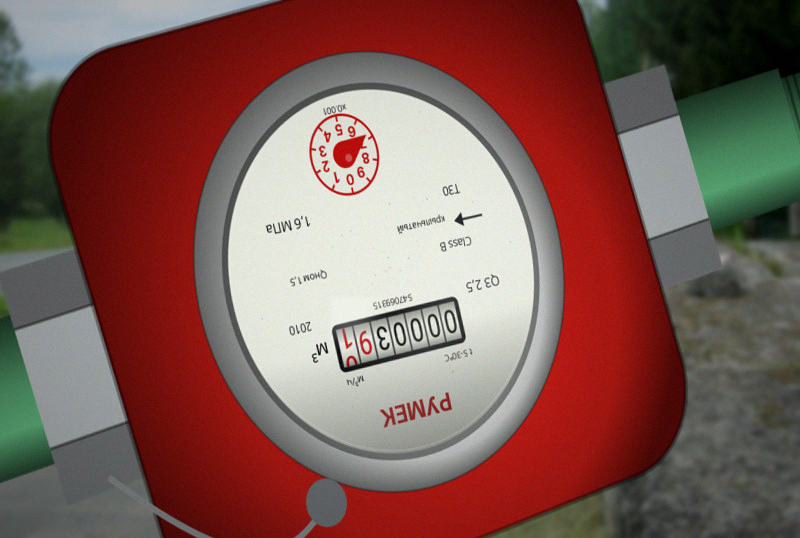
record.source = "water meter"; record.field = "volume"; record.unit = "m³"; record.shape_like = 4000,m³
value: 3.906,m³
